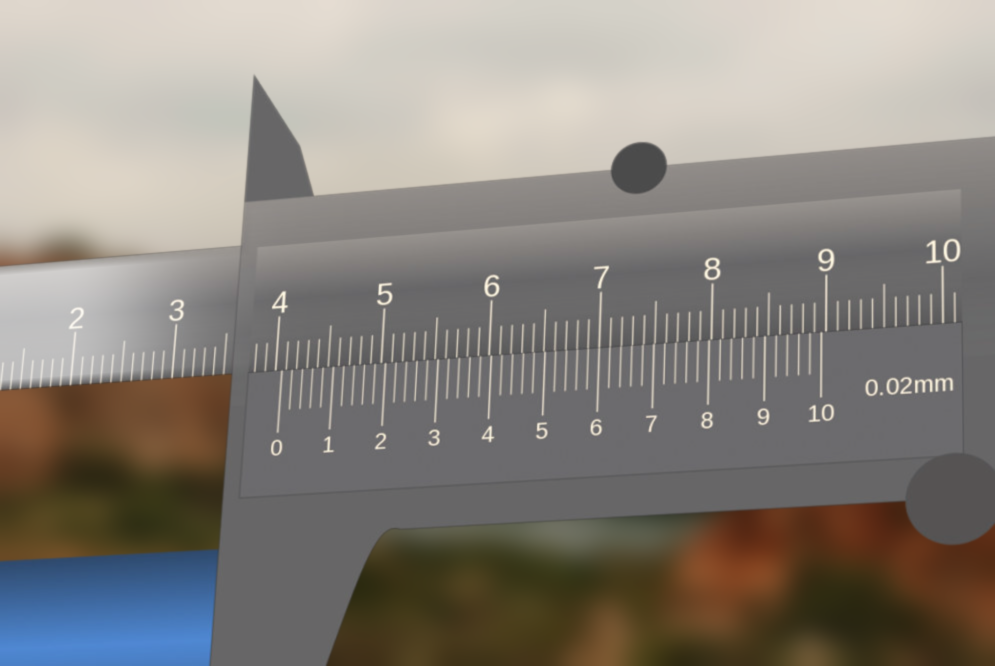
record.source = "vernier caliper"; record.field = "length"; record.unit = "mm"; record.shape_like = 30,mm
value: 40.6,mm
